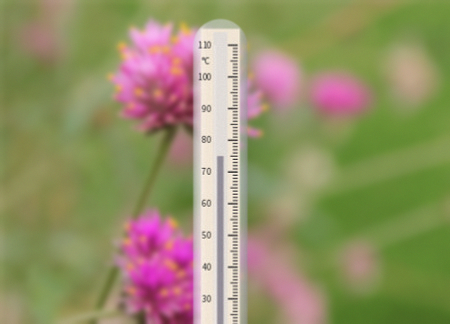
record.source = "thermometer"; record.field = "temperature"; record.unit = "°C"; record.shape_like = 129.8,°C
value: 75,°C
